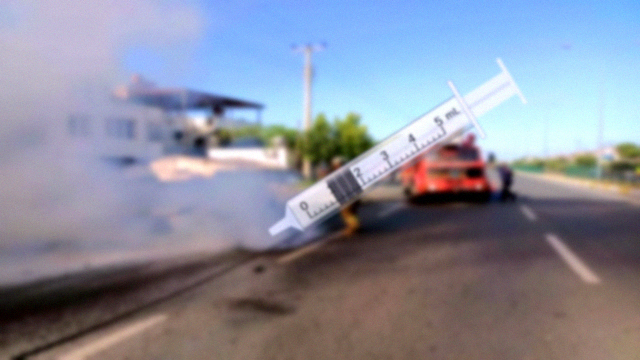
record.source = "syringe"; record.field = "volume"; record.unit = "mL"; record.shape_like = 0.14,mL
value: 1,mL
